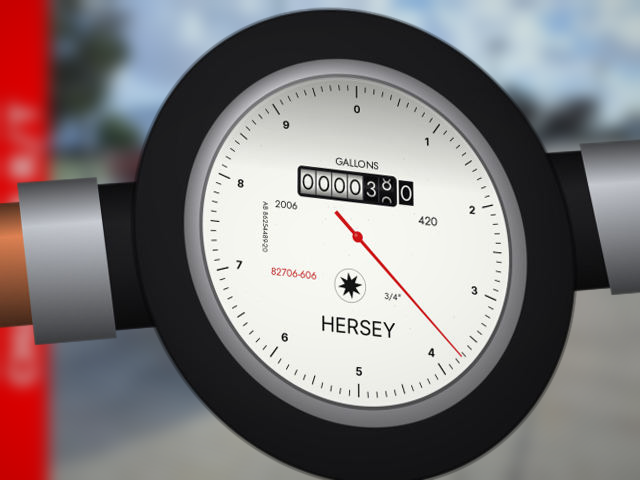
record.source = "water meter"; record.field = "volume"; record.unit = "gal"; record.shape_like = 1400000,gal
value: 383.7,gal
